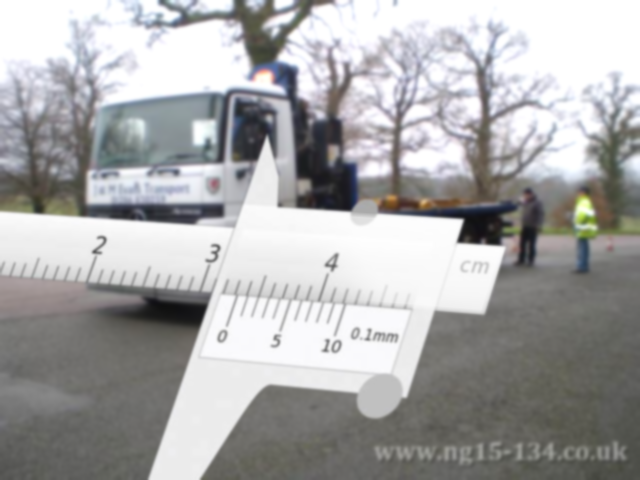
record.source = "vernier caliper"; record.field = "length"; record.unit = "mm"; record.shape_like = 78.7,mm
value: 33.2,mm
